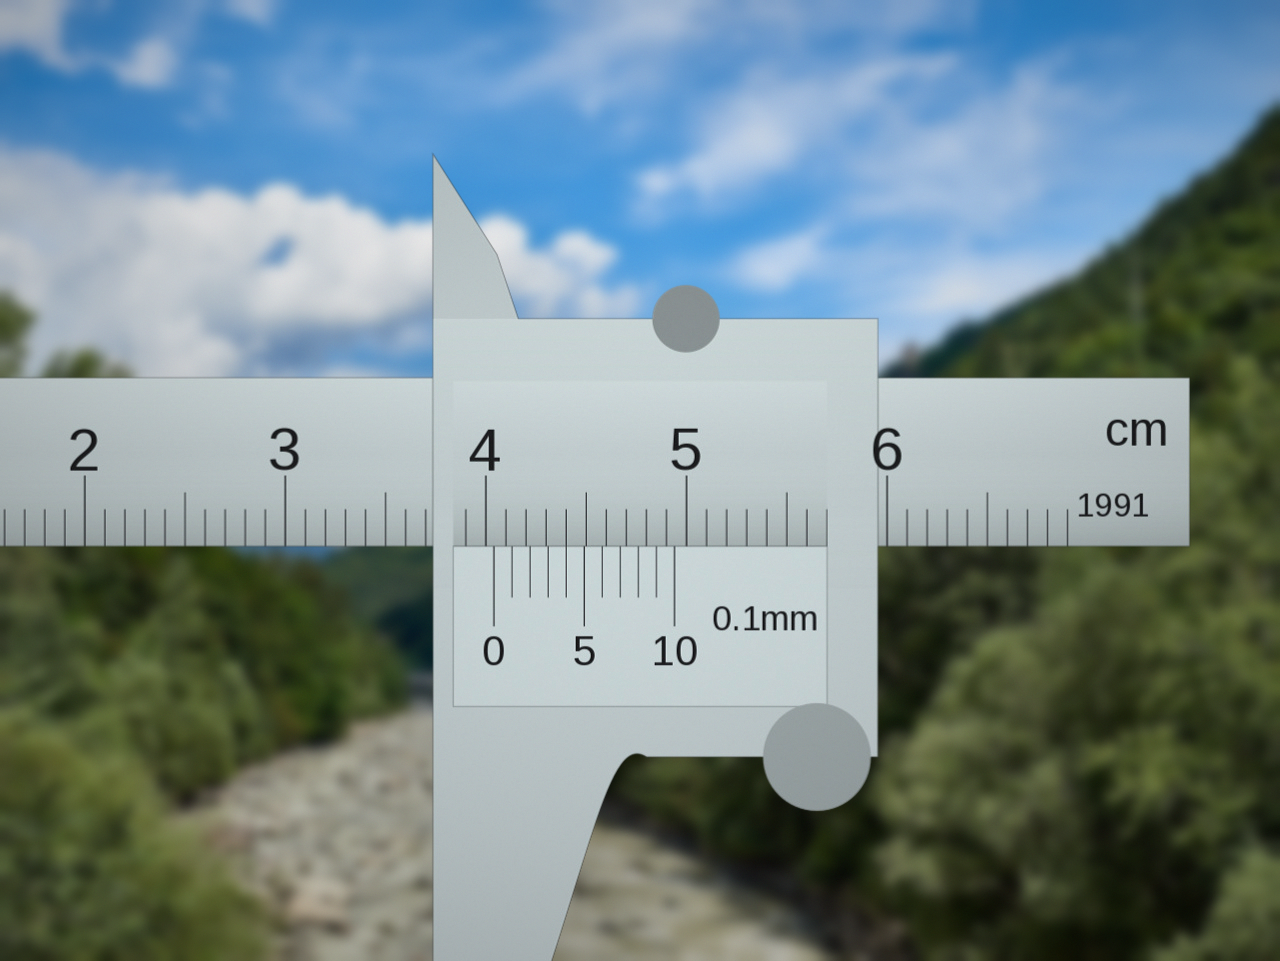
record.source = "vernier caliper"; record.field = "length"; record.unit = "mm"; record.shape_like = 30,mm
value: 40.4,mm
